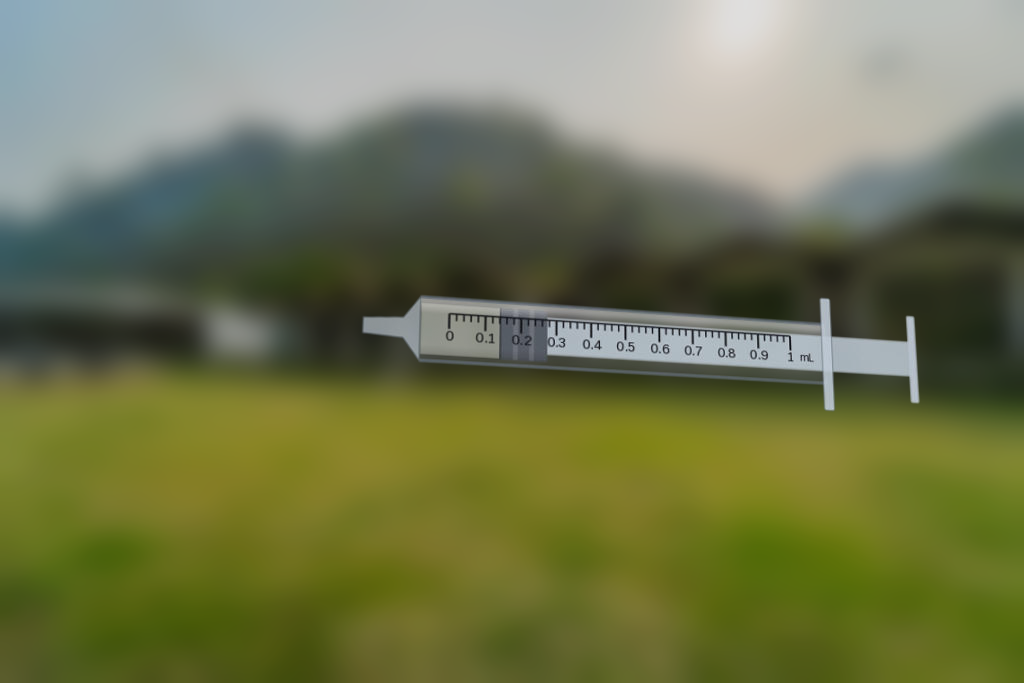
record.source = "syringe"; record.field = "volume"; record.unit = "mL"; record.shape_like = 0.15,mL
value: 0.14,mL
